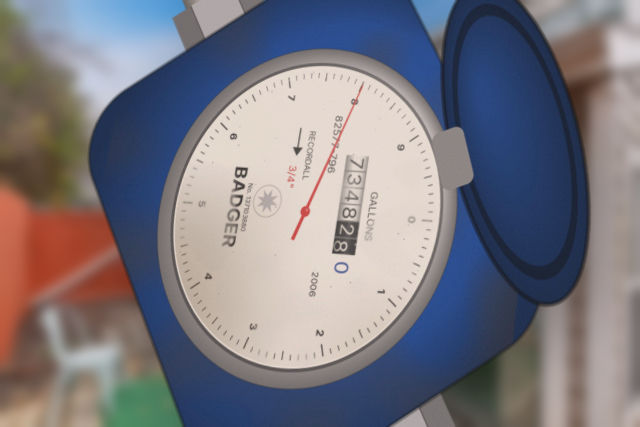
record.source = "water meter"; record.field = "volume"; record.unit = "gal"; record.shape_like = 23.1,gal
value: 7348278.0,gal
